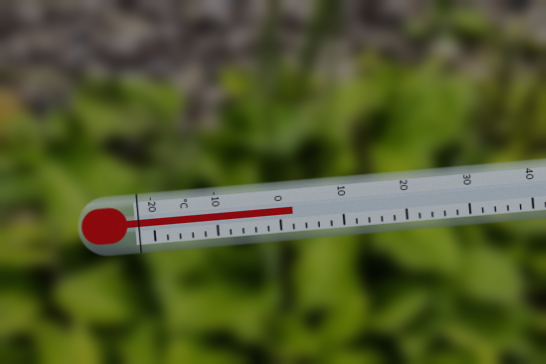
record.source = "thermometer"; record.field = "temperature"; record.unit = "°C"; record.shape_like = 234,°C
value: 2,°C
